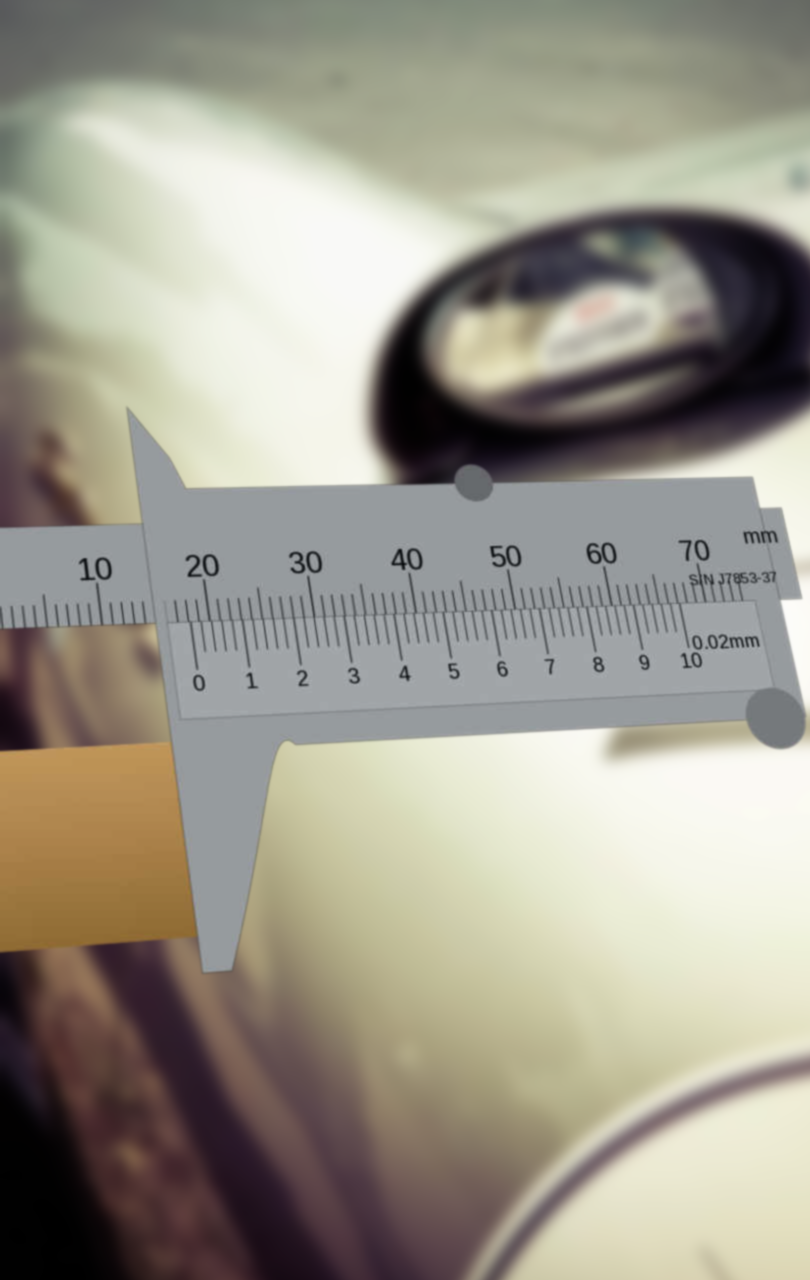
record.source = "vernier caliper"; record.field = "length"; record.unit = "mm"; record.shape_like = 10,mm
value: 18.2,mm
